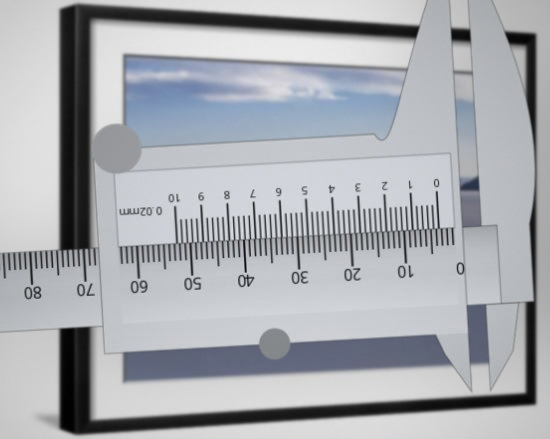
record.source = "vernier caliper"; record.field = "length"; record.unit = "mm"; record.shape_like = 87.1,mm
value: 3.5,mm
